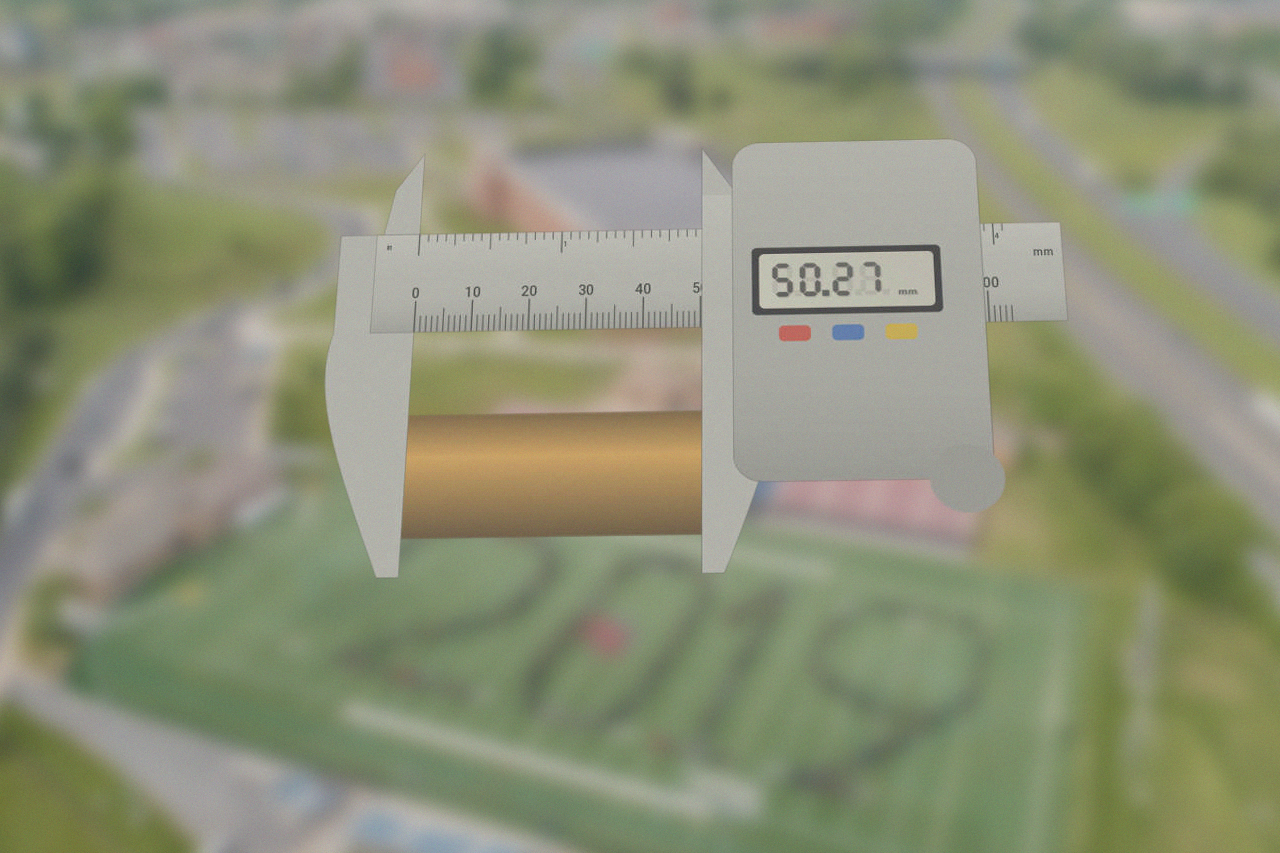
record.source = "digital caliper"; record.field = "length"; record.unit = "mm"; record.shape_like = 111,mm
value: 50.27,mm
